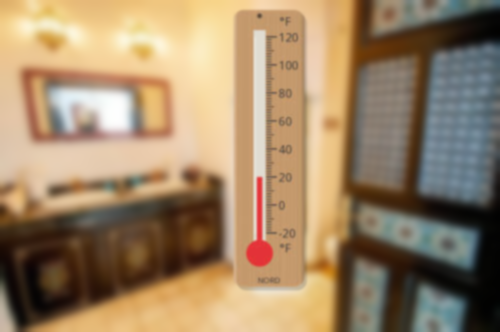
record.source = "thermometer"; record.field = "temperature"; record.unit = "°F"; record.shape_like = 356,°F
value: 20,°F
